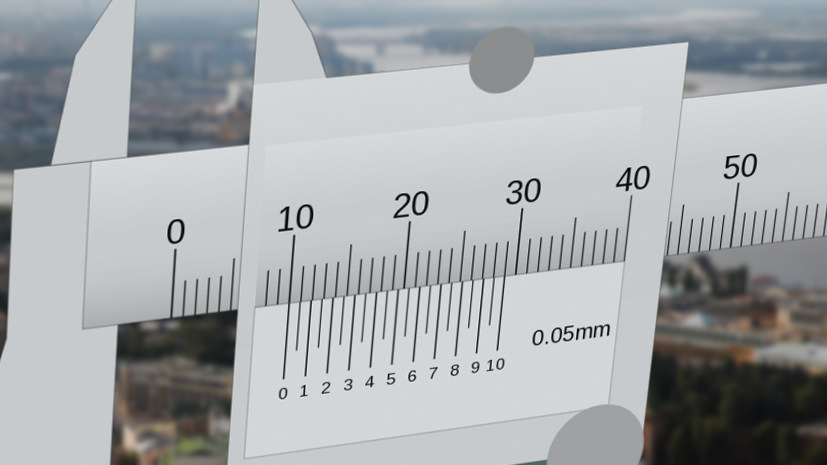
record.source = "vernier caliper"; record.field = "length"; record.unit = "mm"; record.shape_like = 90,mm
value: 10.0,mm
